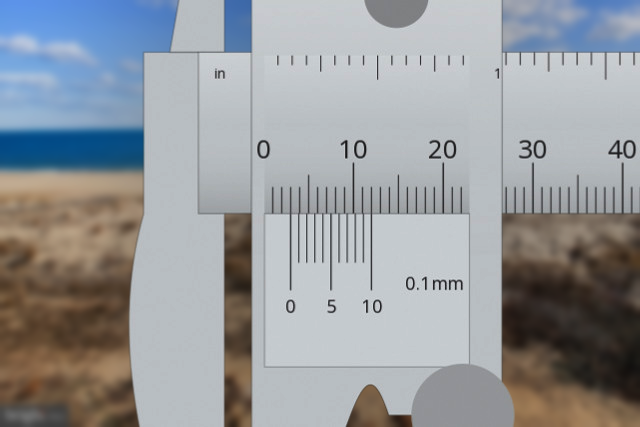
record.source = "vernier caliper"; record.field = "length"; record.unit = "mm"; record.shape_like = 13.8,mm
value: 3.0,mm
